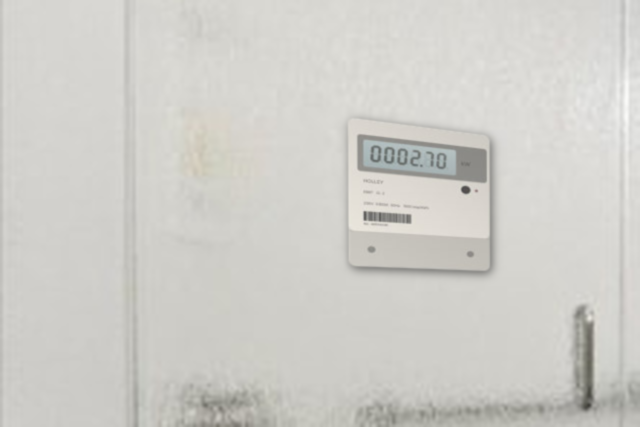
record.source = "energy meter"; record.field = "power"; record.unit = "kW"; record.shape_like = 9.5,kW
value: 2.70,kW
